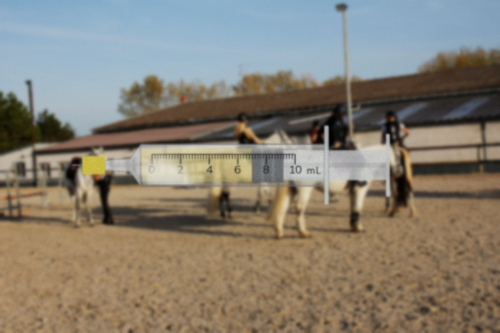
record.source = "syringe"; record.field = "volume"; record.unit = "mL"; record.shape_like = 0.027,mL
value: 7,mL
